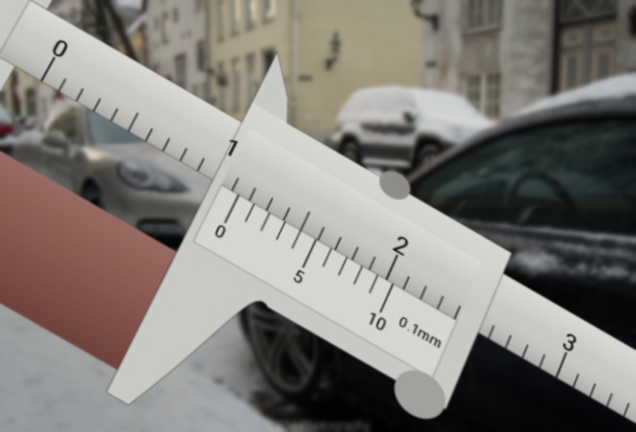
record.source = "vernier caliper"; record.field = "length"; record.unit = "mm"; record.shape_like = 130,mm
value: 11.4,mm
